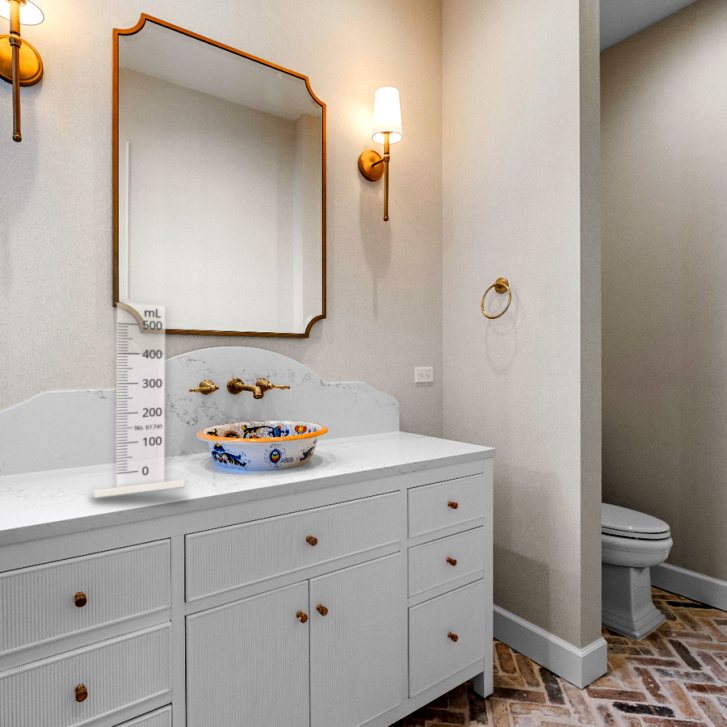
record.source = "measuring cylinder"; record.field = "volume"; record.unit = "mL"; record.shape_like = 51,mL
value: 400,mL
